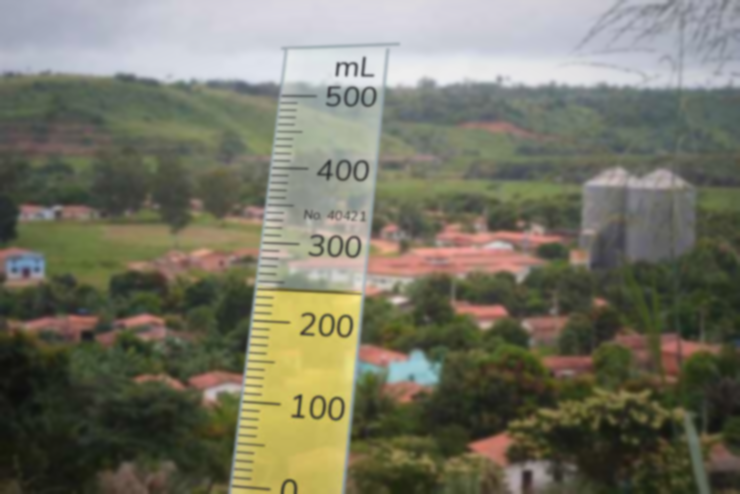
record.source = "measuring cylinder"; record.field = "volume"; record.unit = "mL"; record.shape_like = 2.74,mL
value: 240,mL
